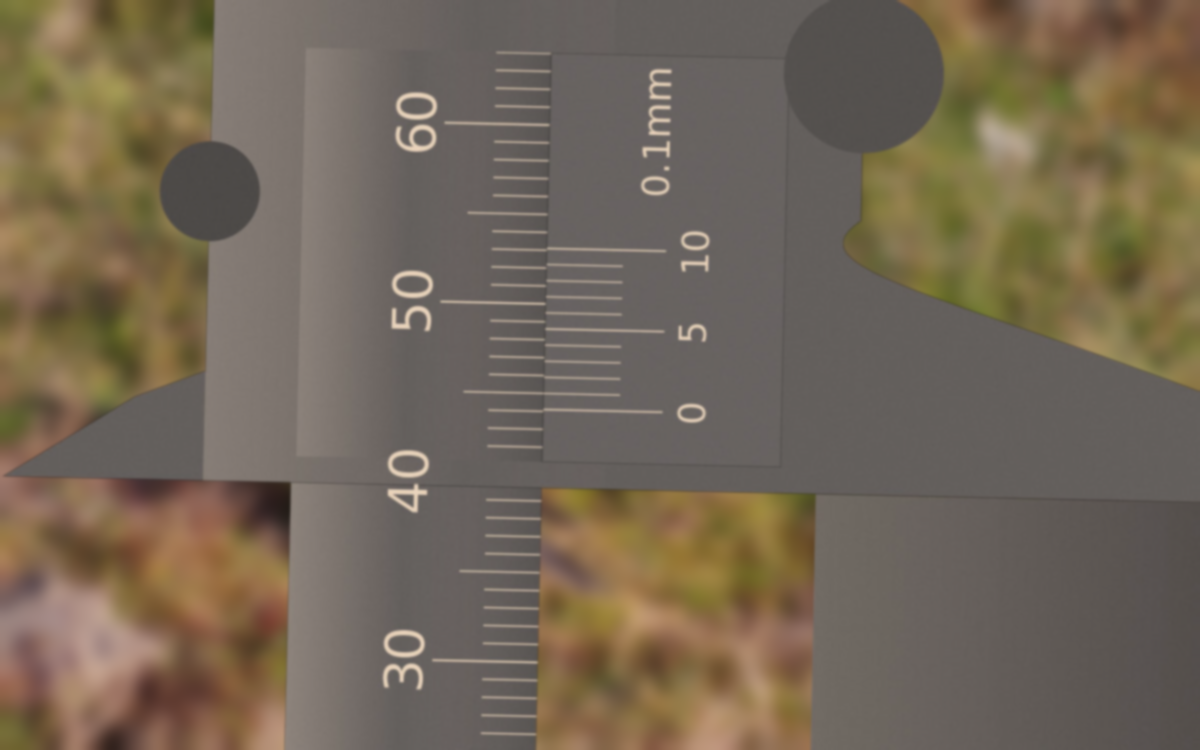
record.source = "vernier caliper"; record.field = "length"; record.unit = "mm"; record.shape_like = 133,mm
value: 44.1,mm
